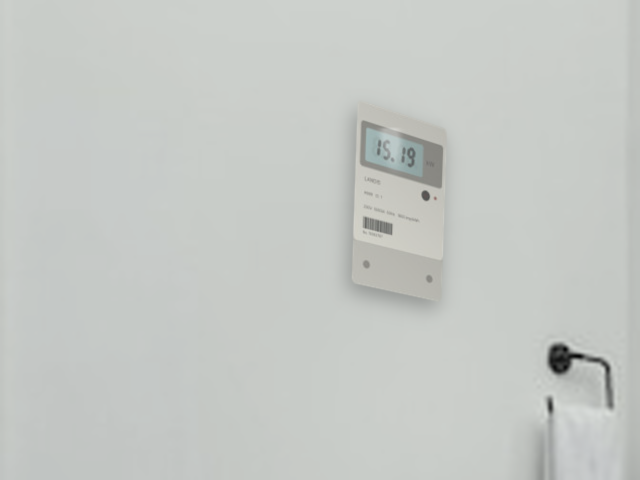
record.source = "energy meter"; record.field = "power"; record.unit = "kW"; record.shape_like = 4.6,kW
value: 15.19,kW
